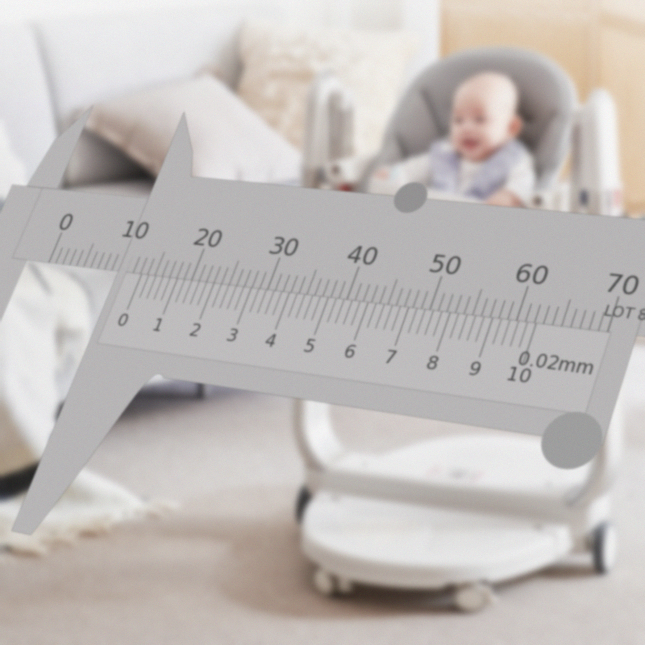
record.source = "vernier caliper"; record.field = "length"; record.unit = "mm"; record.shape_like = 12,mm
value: 13.2,mm
